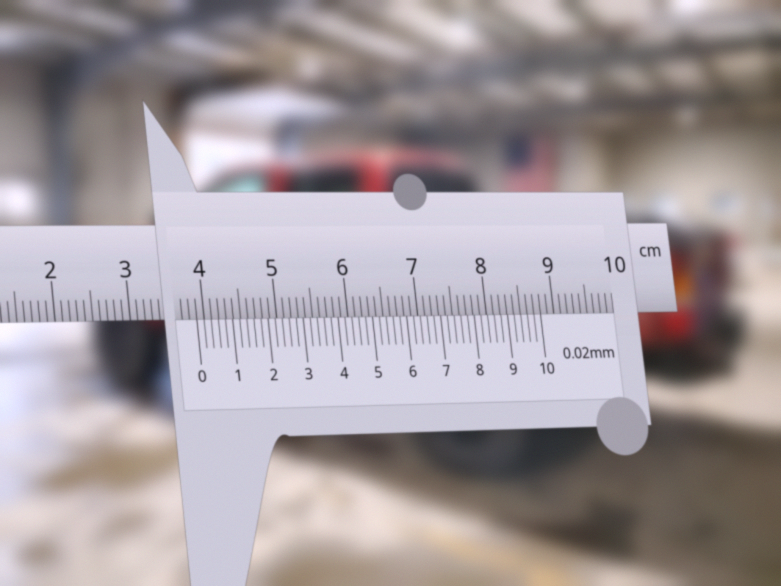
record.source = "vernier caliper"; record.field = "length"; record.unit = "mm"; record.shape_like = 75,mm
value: 39.0,mm
